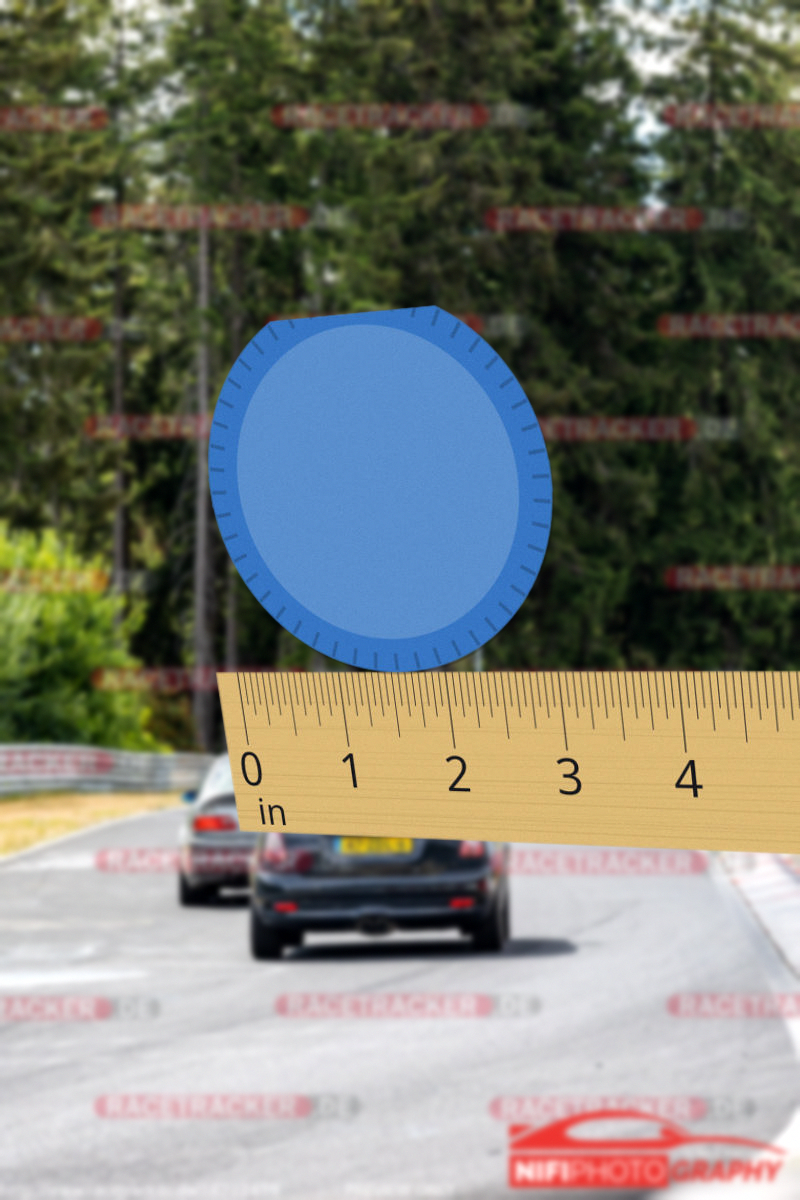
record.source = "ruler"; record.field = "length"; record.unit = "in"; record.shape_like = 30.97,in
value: 3.125,in
